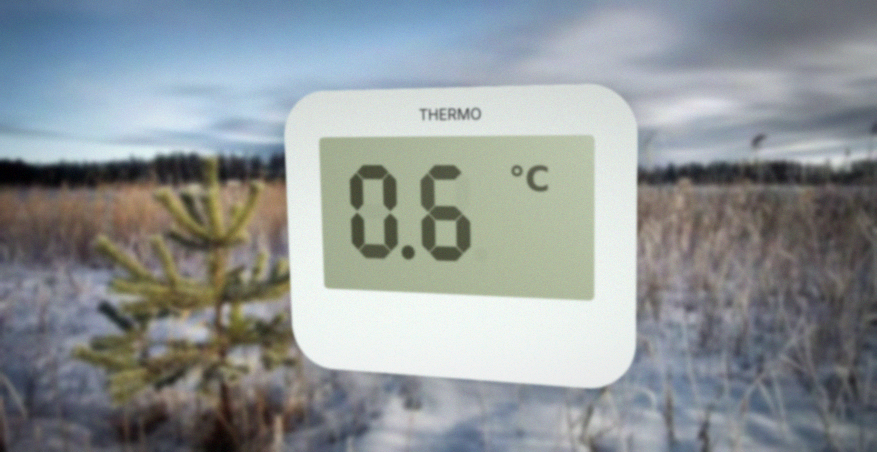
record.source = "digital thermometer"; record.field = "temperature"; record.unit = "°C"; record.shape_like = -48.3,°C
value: 0.6,°C
